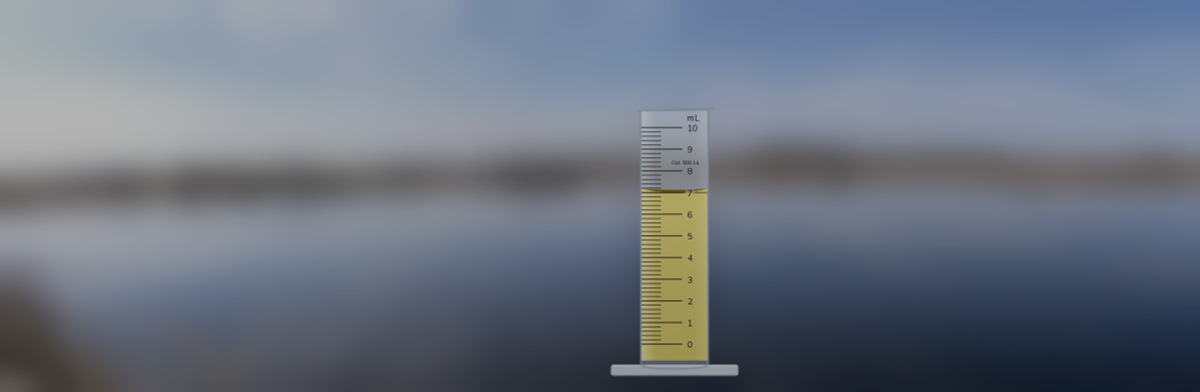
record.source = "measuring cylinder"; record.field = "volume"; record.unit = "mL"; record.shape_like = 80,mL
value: 7,mL
